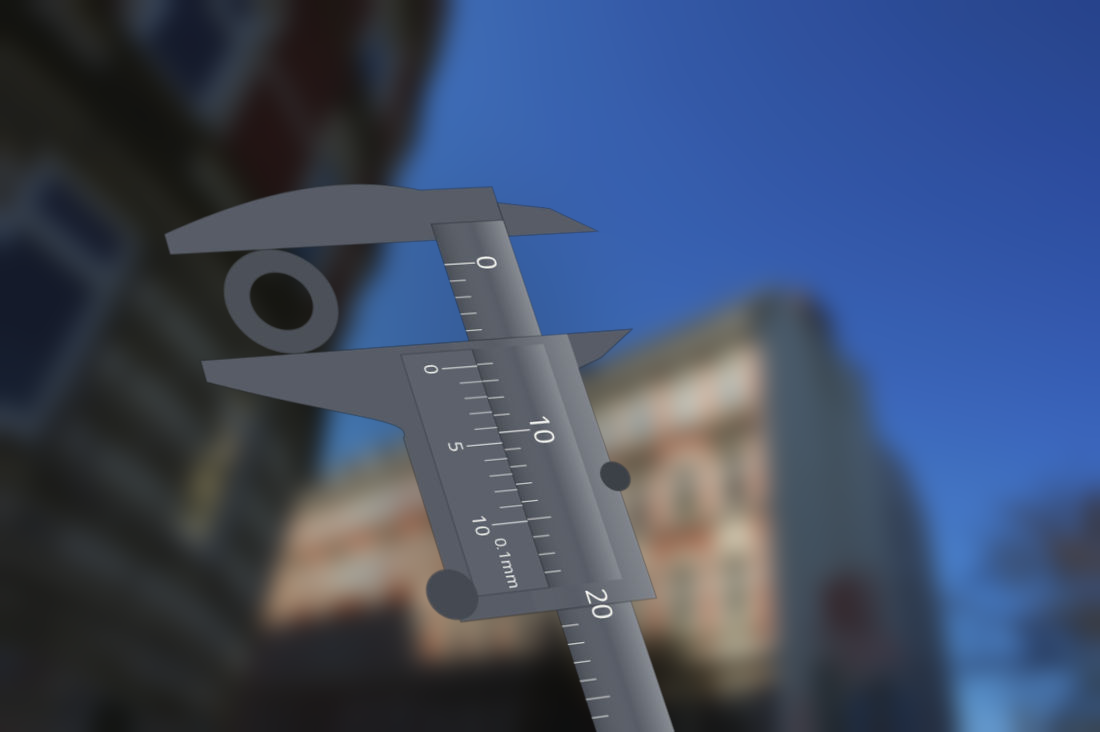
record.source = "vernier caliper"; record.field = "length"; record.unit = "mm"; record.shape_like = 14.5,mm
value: 6.1,mm
